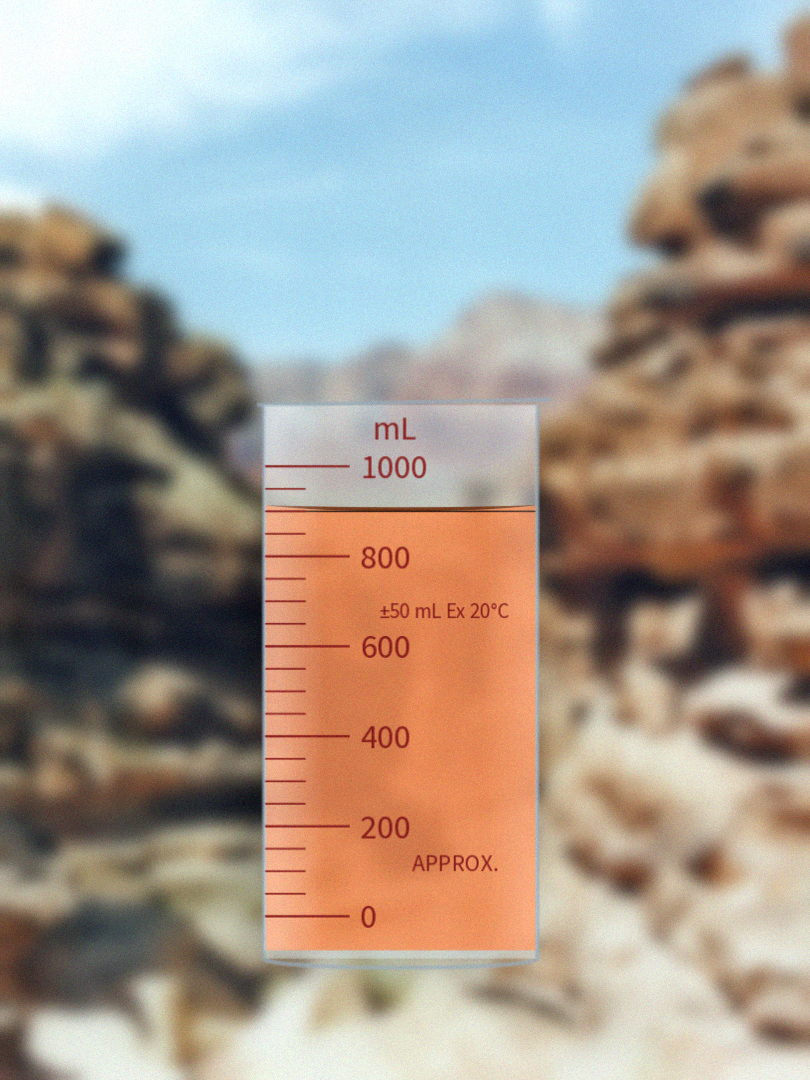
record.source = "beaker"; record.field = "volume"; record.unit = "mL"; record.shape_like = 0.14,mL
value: 900,mL
